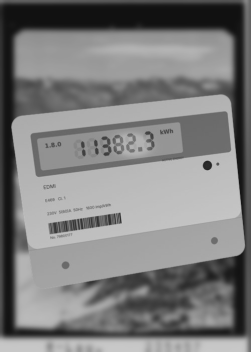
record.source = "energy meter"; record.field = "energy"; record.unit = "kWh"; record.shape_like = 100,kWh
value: 11382.3,kWh
